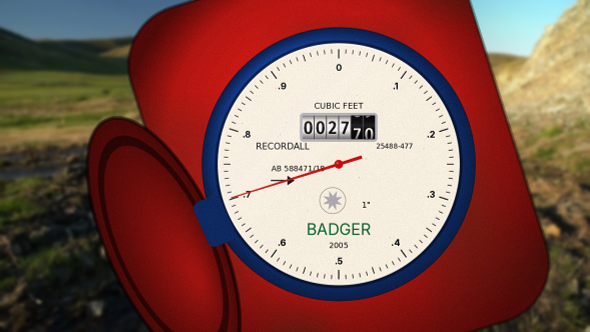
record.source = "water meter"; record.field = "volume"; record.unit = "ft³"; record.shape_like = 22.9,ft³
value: 2769.70,ft³
